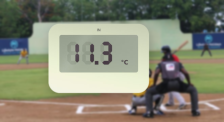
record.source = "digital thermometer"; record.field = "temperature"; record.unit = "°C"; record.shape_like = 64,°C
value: 11.3,°C
